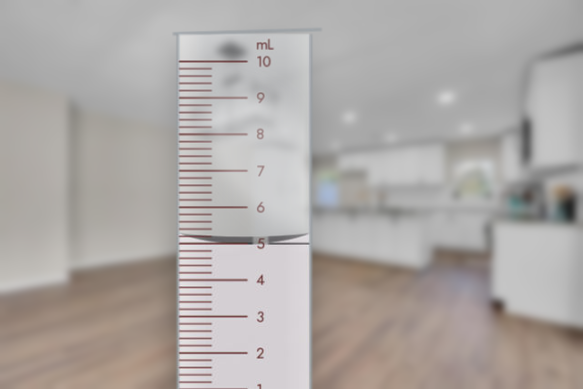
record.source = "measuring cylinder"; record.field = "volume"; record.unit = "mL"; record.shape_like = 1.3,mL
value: 5,mL
